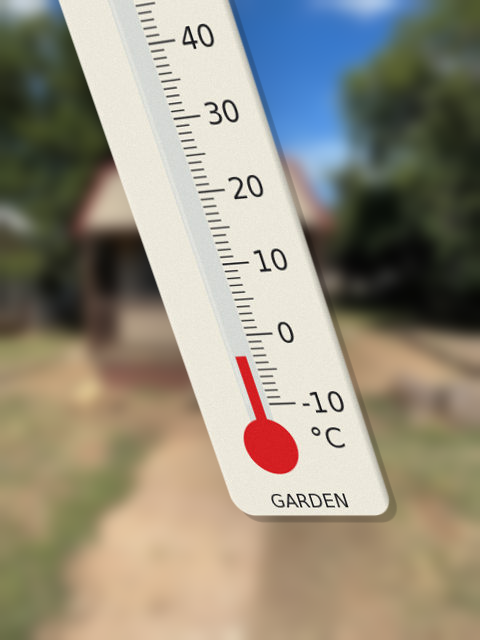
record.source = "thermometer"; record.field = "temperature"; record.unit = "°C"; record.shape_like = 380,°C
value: -3,°C
